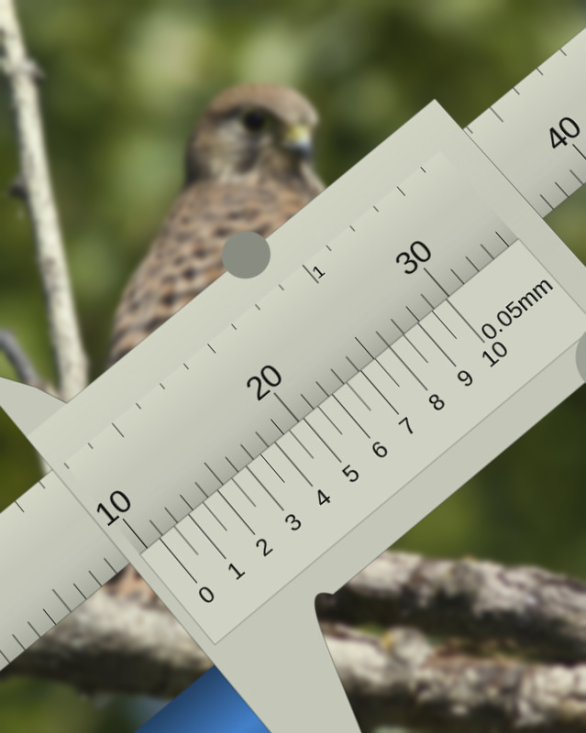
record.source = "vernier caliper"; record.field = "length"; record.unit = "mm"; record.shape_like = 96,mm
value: 10.8,mm
